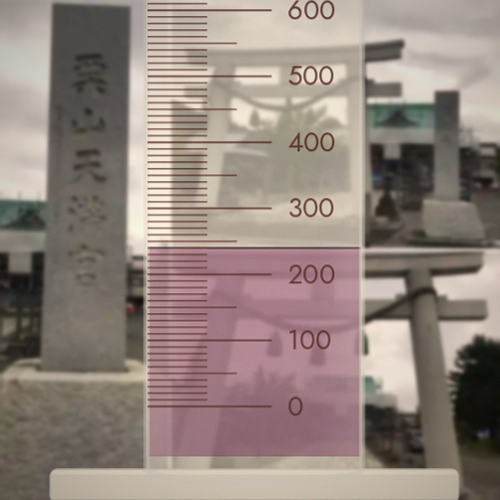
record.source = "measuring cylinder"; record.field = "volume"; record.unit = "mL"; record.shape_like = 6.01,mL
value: 240,mL
